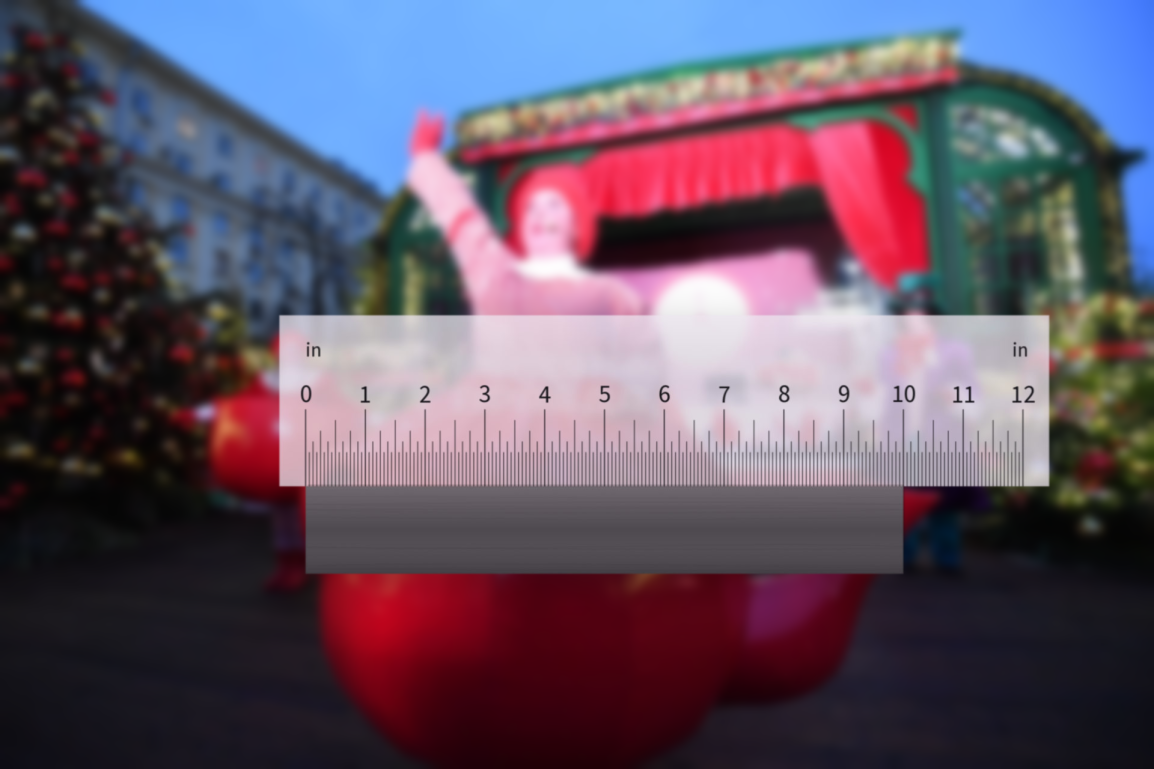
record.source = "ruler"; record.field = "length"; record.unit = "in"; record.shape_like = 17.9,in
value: 10,in
